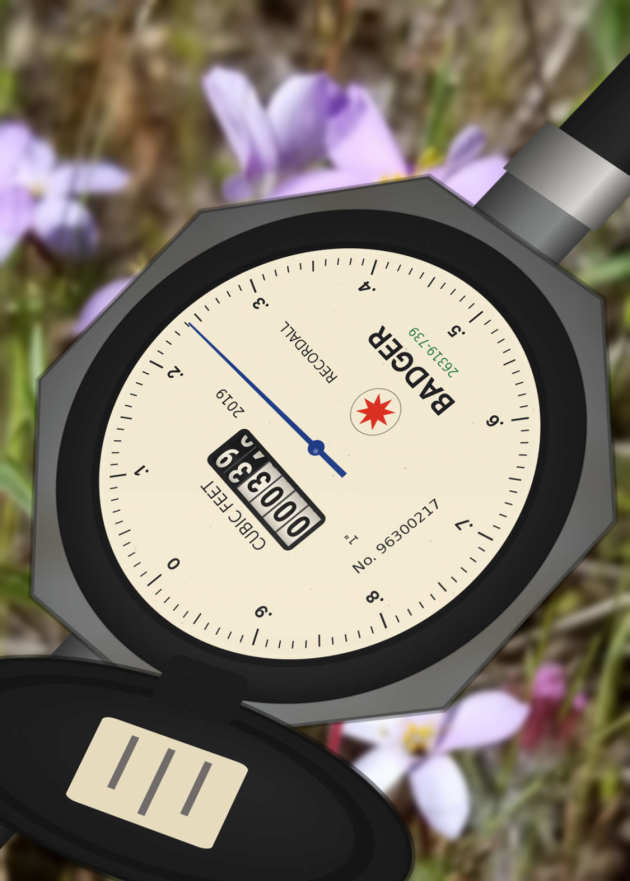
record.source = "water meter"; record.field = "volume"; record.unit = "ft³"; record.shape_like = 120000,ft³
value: 339.24,ft³
